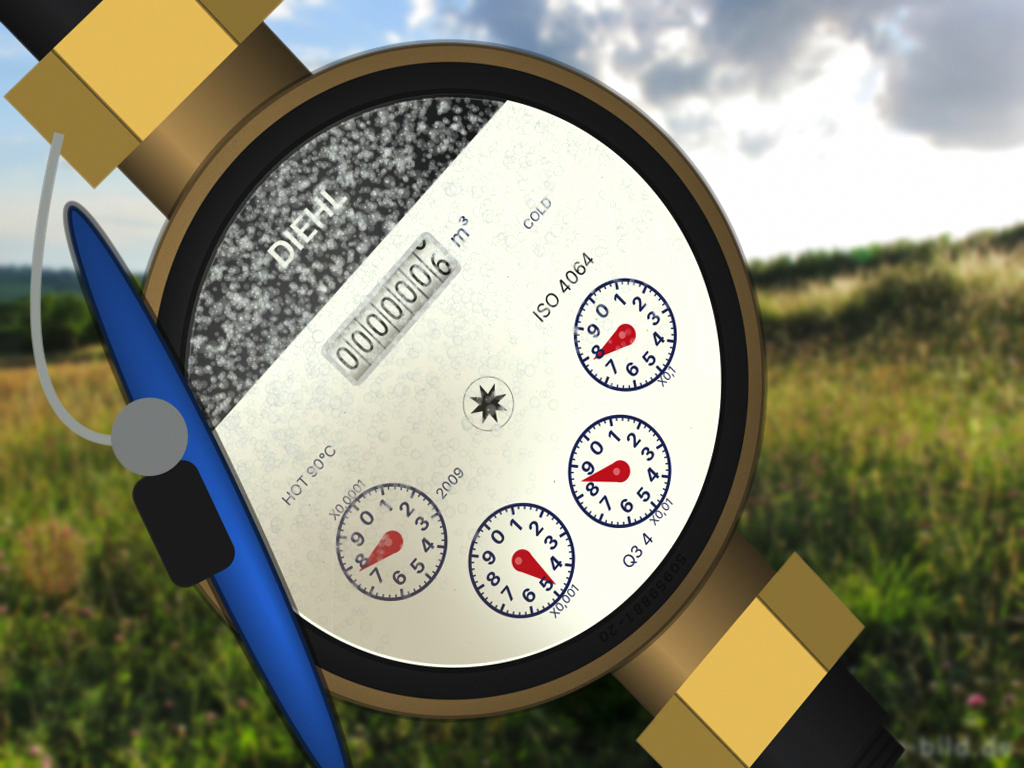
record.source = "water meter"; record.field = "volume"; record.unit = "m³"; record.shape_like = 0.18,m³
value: 5.7847,m³
